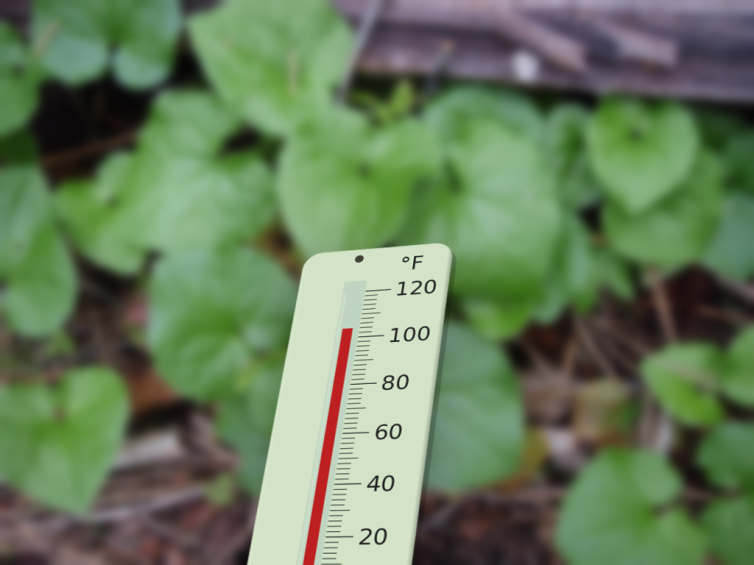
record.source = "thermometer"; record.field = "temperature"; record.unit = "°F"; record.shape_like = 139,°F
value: 104,°F
